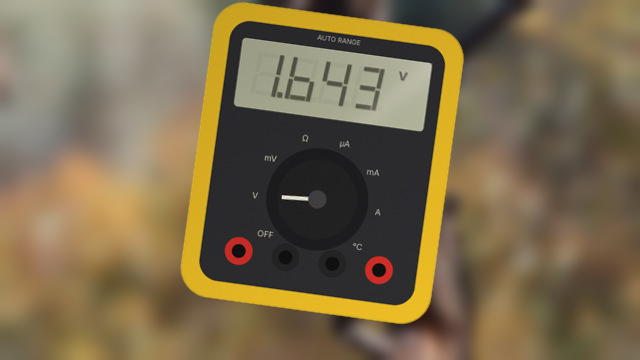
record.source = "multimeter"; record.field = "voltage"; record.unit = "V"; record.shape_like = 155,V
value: 1.643,V
